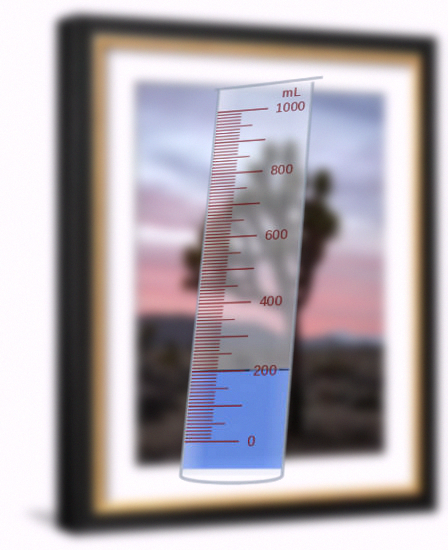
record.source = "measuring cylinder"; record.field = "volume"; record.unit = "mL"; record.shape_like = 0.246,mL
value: 200,mL
